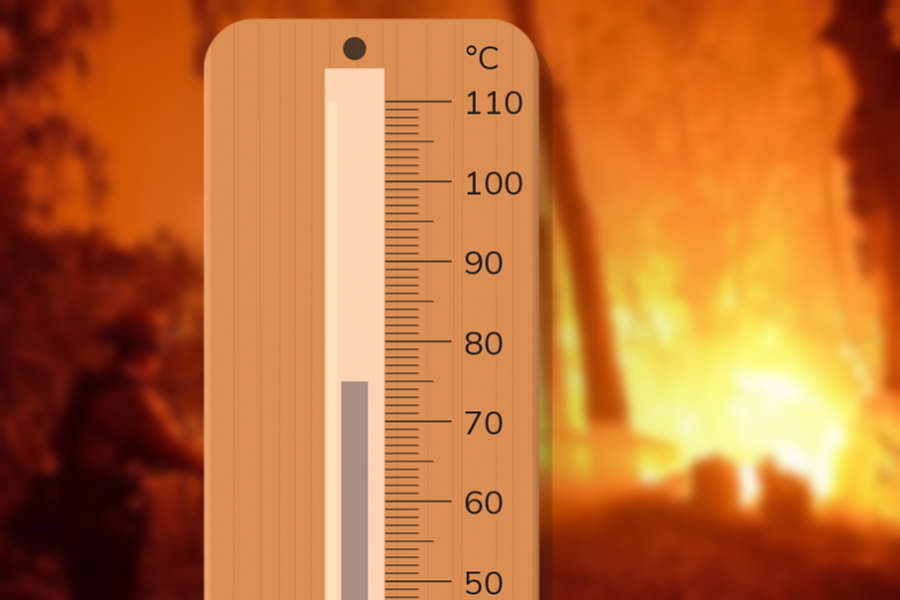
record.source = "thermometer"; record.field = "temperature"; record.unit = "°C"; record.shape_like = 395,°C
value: 75,°C
